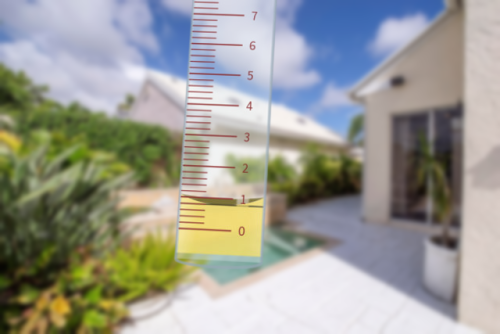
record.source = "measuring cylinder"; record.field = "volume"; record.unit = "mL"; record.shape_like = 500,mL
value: 0.8,mL
